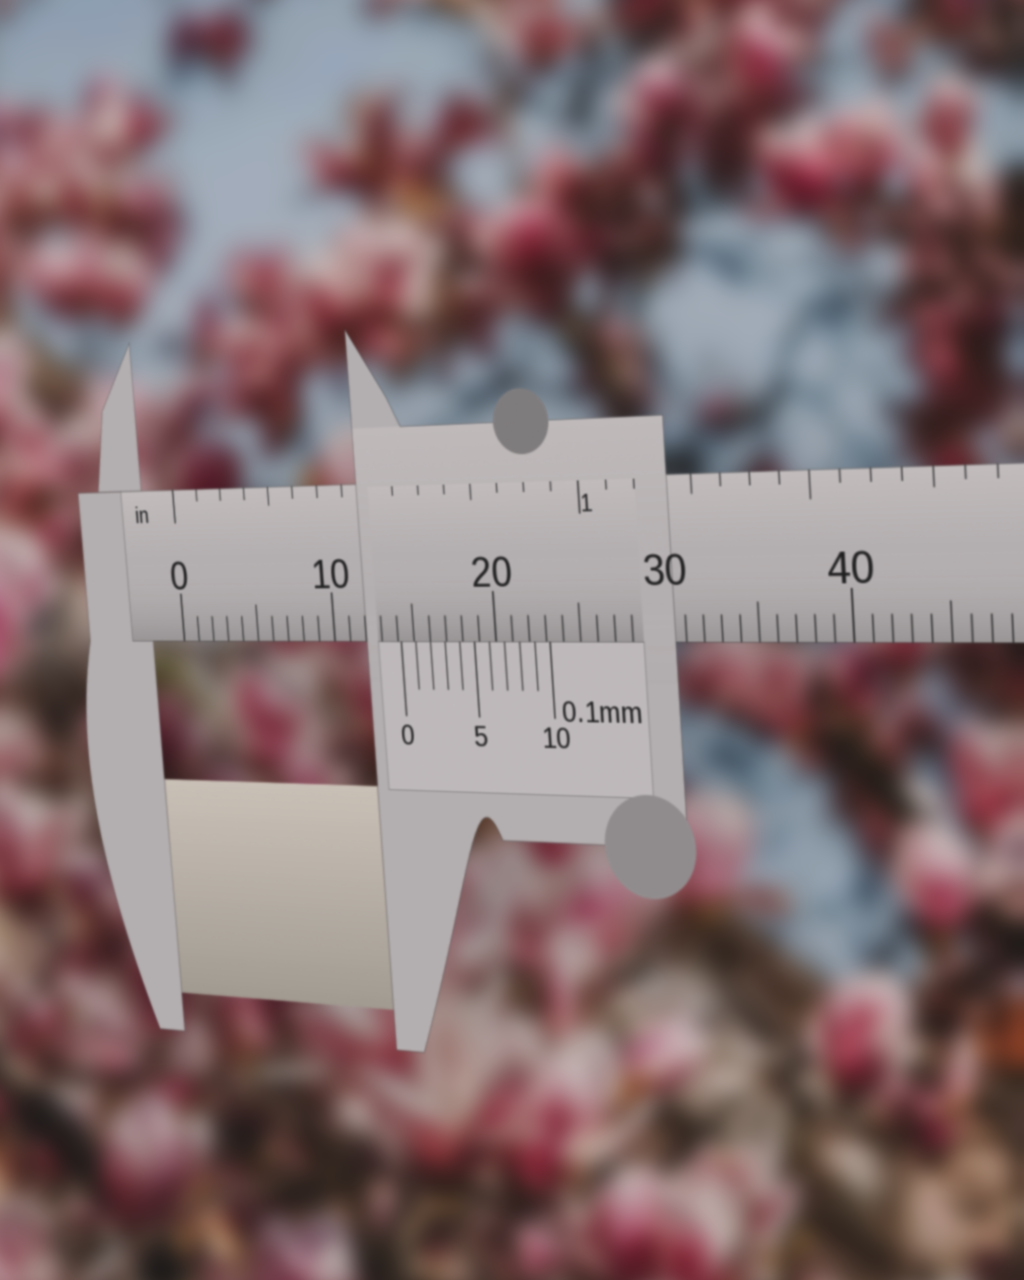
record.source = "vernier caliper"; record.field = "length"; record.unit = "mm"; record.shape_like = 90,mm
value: 14.2,mm
